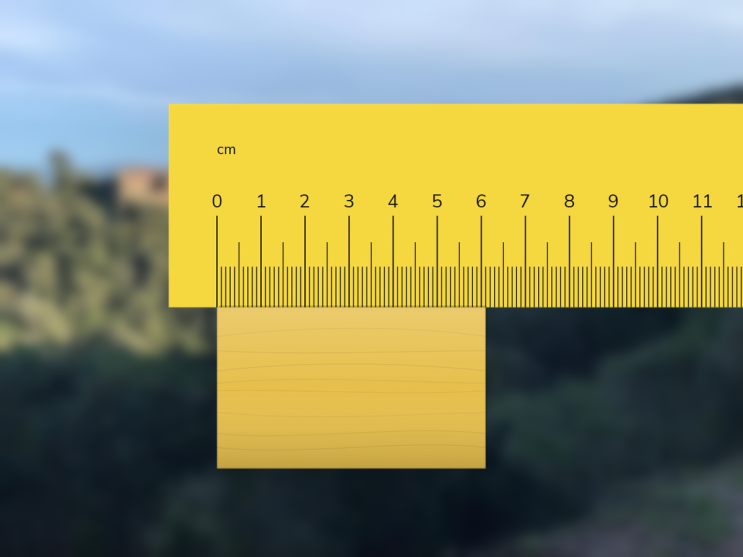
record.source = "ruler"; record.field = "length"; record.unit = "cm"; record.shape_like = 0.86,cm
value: 6.1,cm
